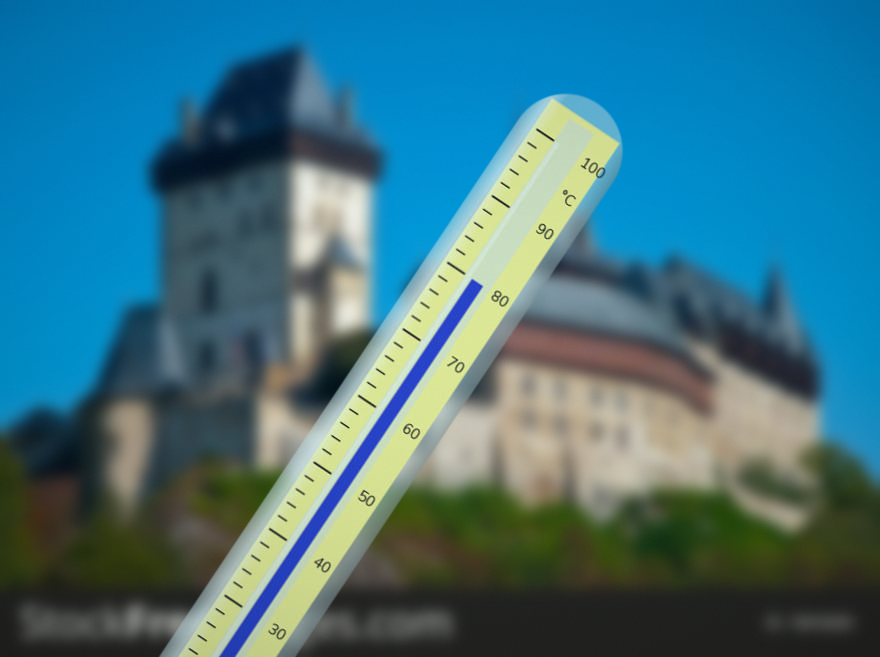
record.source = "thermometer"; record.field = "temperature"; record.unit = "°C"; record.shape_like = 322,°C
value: 80,°C
